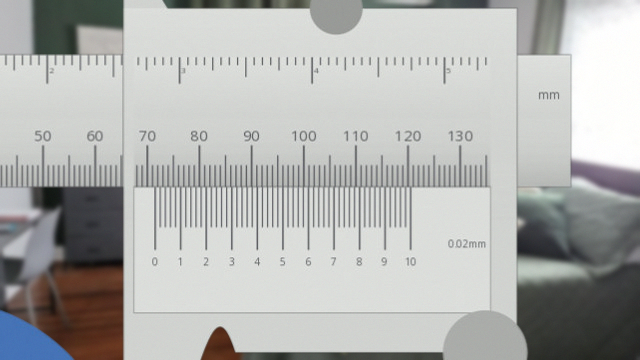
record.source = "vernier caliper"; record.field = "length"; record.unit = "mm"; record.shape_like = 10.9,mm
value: 71.5,mm
